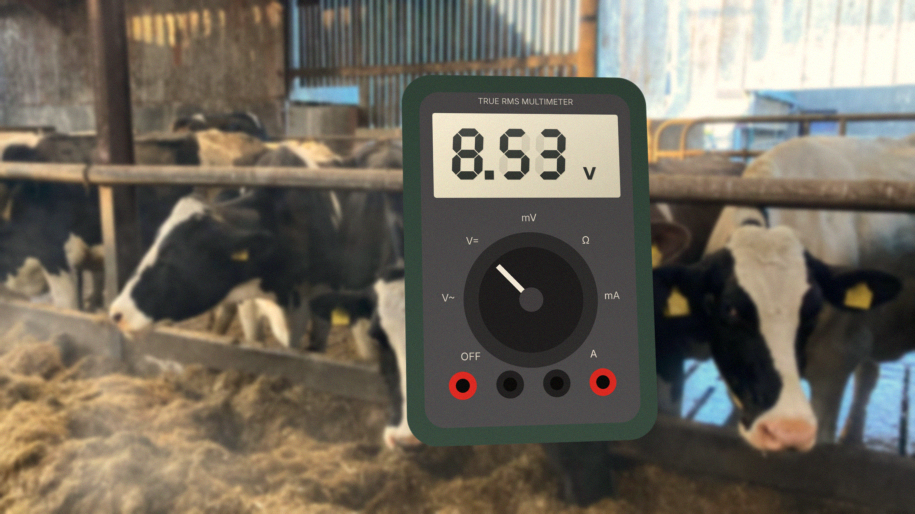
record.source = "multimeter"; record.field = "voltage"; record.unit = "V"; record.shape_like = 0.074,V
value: 8.53,V
